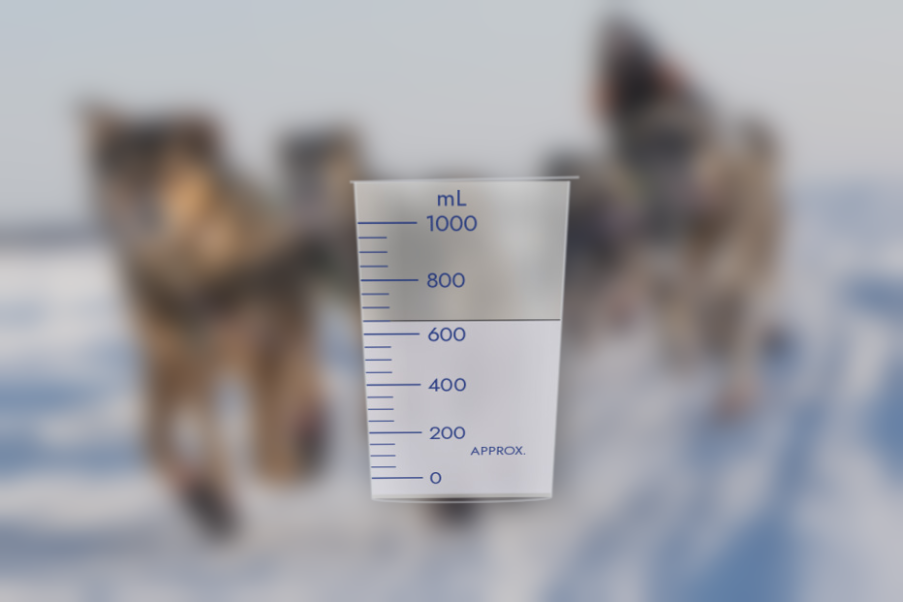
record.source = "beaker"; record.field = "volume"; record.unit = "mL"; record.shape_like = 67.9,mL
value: 650,mL
